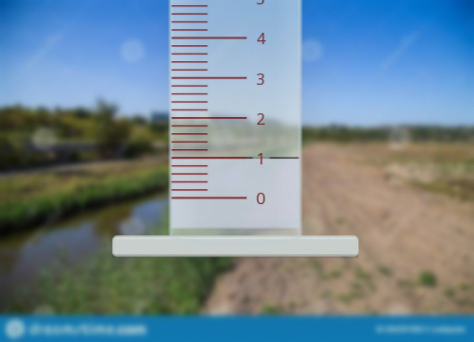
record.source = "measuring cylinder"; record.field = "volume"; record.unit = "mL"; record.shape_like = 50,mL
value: 1,mL
